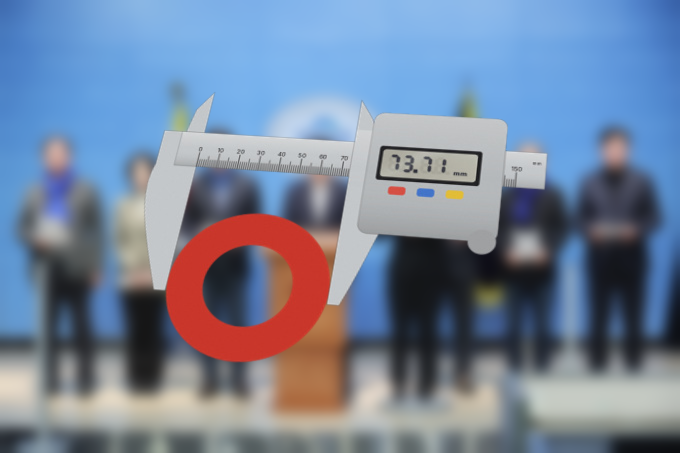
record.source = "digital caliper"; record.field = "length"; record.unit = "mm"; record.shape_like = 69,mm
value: 73.71,mm
